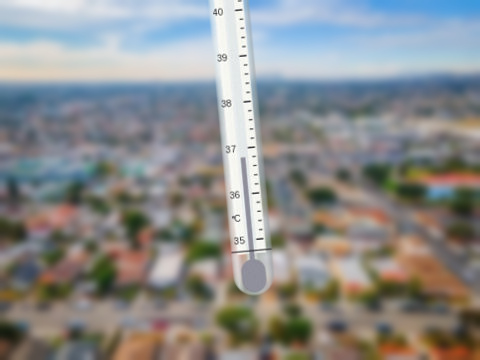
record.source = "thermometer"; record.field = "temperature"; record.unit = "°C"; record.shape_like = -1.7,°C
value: 36.8,°C
